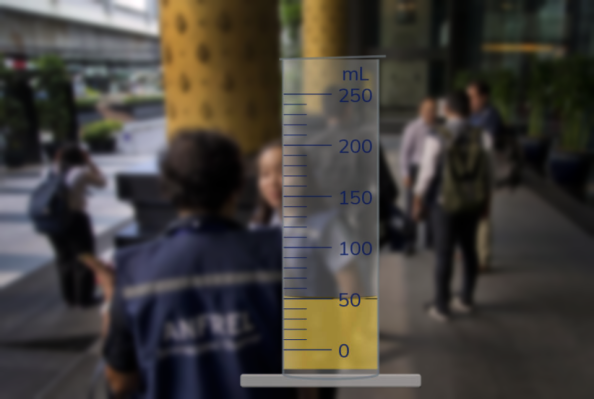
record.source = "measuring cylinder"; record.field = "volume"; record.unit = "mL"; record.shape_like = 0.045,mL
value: 50,mL
